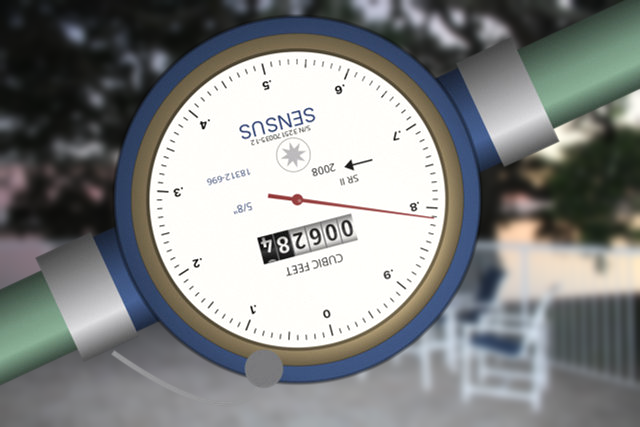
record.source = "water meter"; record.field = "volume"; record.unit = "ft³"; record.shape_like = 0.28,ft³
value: 6283.81,ft³
